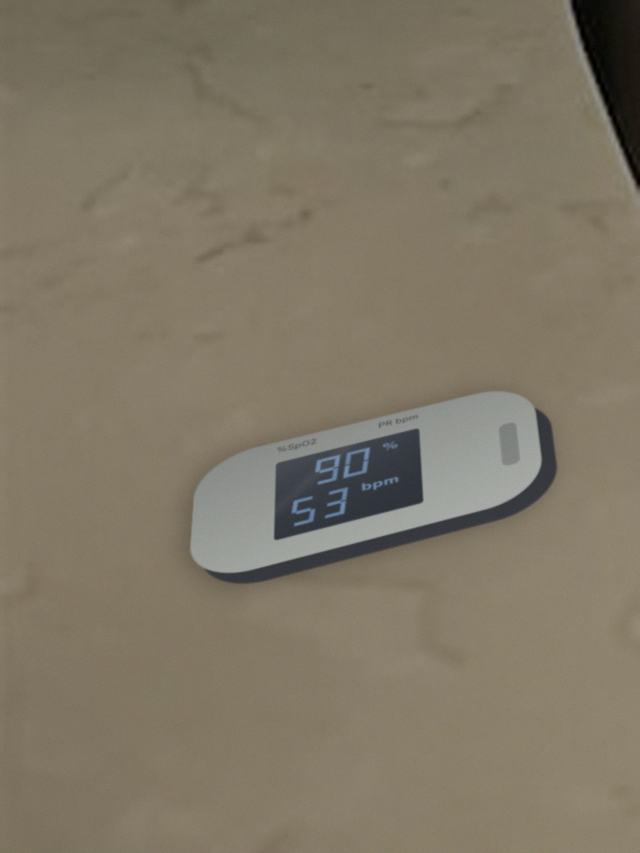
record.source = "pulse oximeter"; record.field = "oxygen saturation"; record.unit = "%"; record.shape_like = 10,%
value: 90,%
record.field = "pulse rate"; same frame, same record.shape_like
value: 53,bpm
